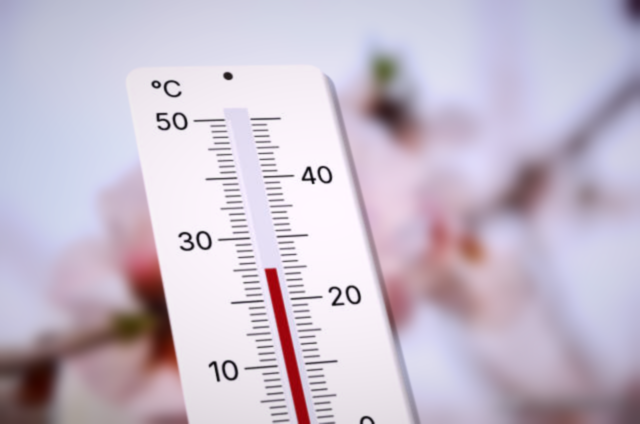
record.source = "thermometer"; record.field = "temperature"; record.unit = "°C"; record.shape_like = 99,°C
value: 25,°C
